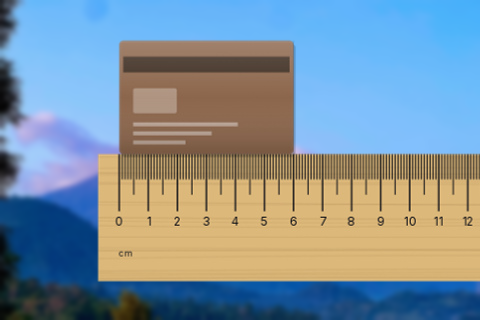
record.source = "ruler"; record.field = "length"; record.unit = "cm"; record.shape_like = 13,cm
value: 6,cm
